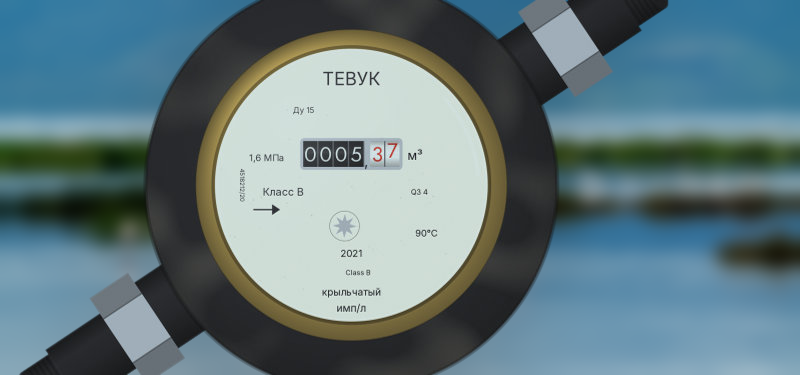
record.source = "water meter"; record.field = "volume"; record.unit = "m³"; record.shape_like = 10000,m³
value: 5.37,m³
